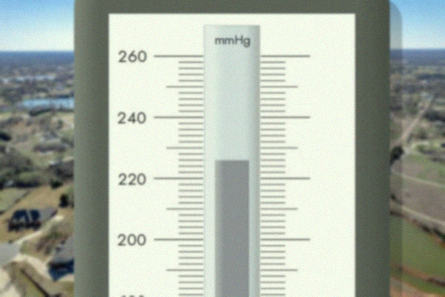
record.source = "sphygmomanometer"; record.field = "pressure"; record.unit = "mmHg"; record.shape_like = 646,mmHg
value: 226,mmHg
